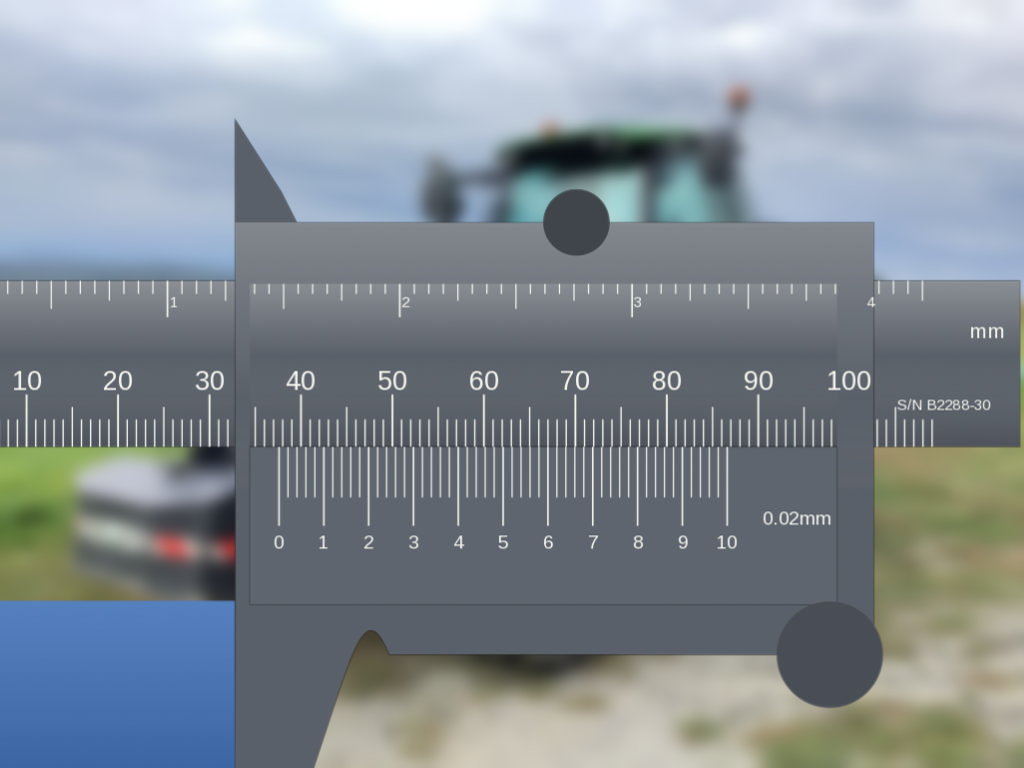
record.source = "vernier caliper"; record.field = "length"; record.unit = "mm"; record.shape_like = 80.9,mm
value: 37.6,mm
